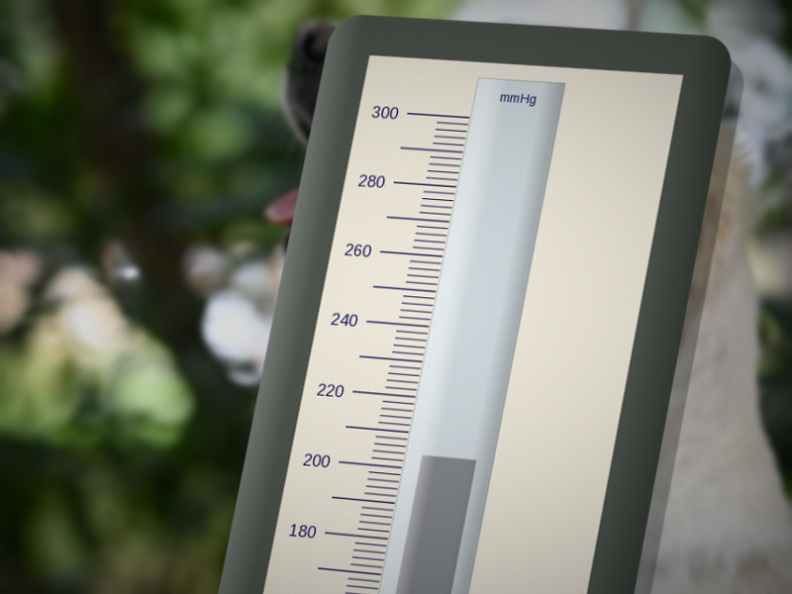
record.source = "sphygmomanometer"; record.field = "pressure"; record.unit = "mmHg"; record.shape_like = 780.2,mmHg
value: 204,mmHg
